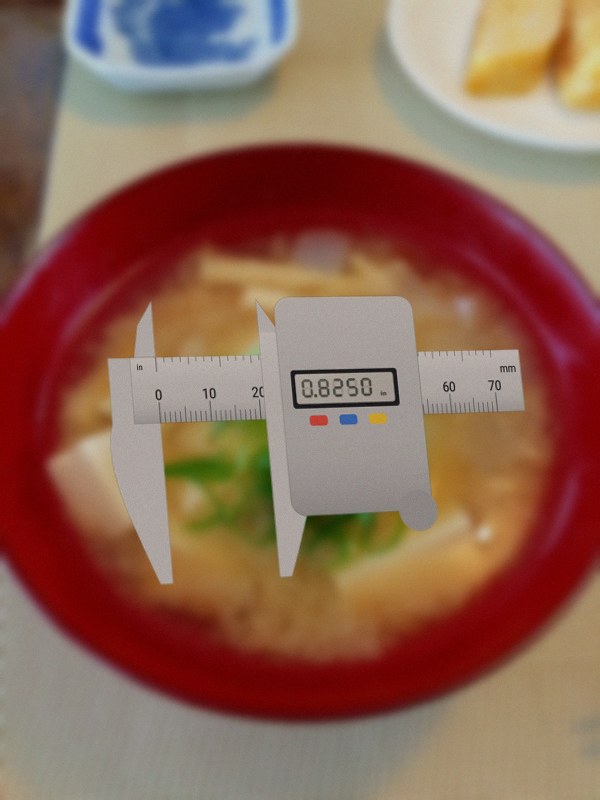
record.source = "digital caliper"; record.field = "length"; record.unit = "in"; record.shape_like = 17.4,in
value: 0.8250,in
